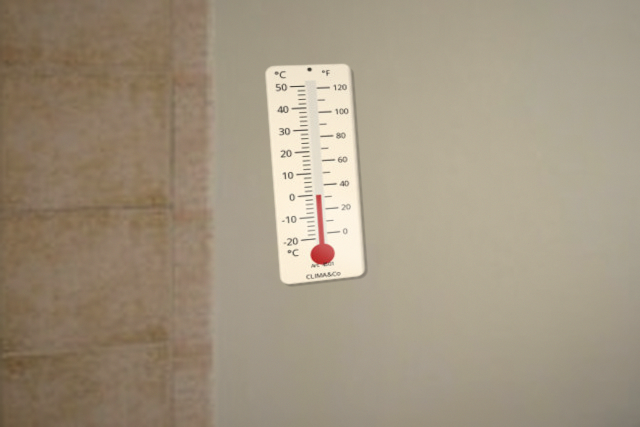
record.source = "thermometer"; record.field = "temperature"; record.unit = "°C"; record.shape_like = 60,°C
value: 0,°C
